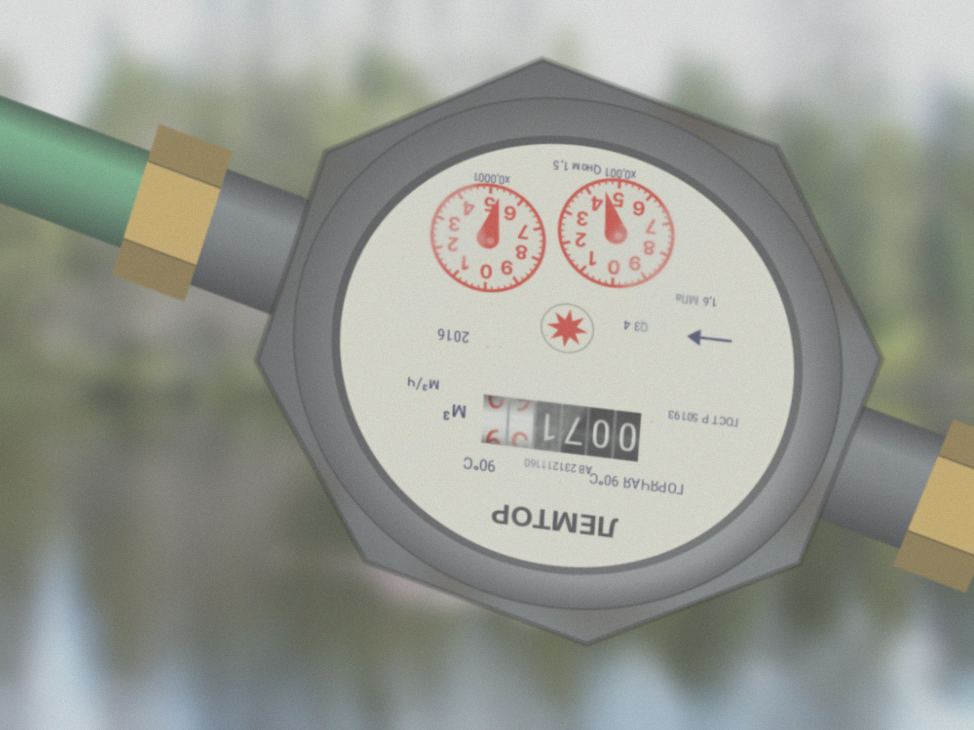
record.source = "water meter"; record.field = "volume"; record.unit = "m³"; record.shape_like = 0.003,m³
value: 71.5945,m³
